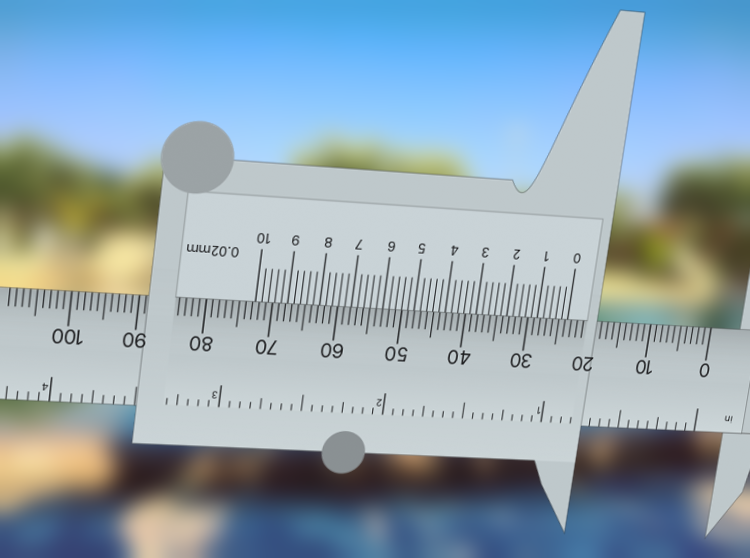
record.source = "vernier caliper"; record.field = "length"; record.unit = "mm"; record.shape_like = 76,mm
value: 23.6,mm
